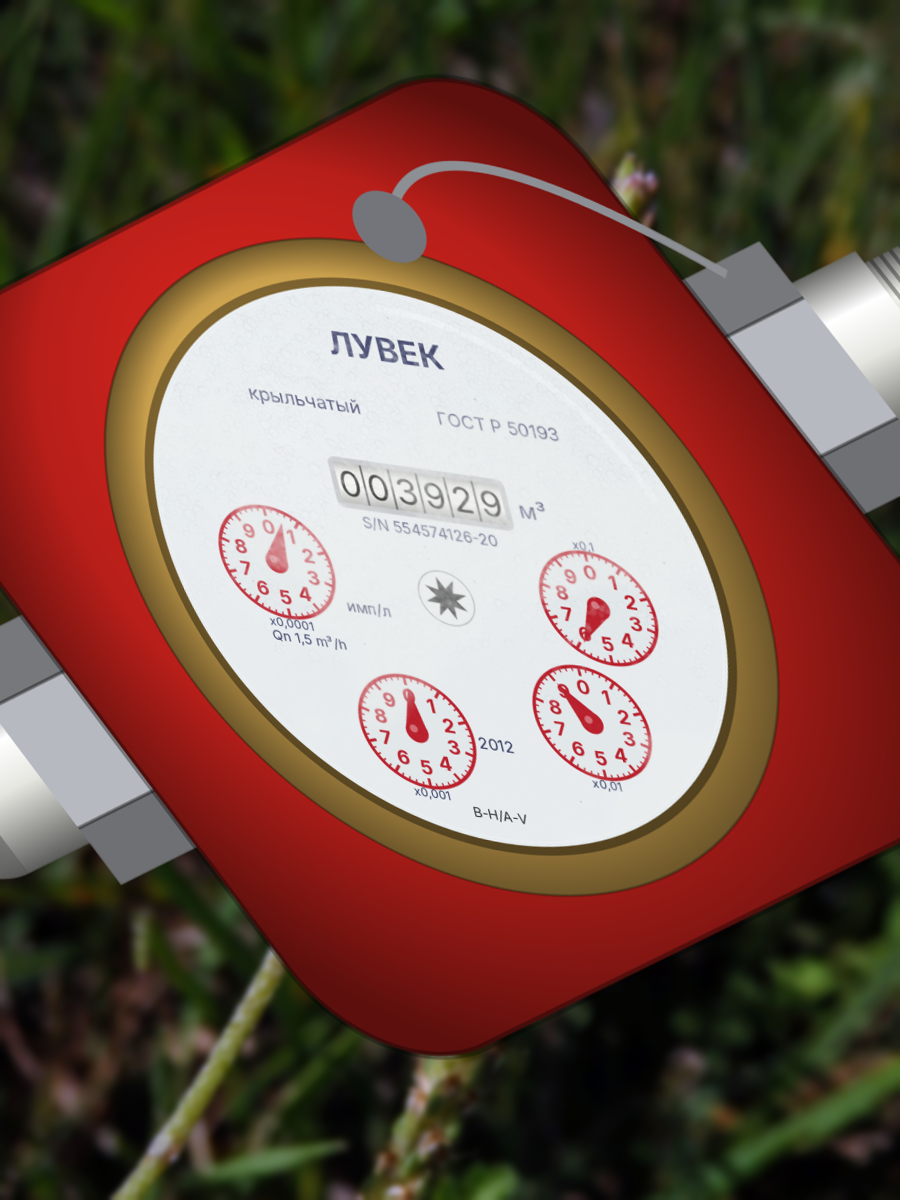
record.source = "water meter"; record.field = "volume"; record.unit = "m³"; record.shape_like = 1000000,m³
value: 3929.5900,m³
